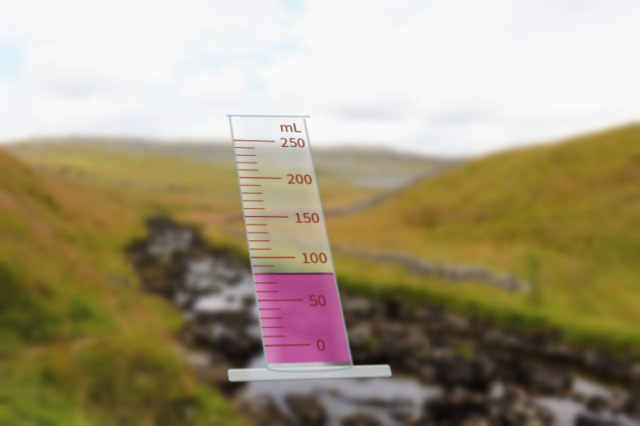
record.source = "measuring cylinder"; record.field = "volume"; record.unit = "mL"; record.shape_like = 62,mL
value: 80,mL
